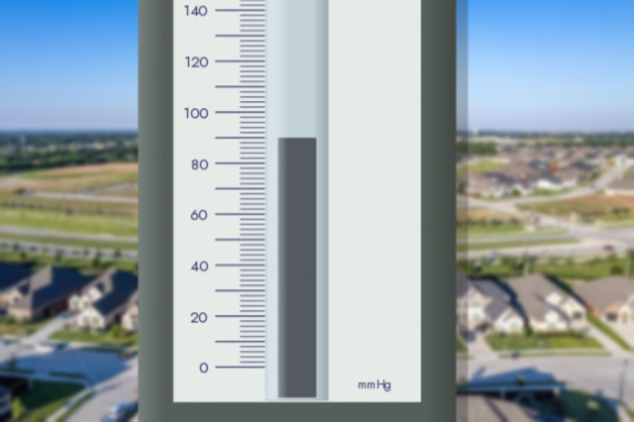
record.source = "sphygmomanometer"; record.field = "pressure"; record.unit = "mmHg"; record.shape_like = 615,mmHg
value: 90,mmHg
